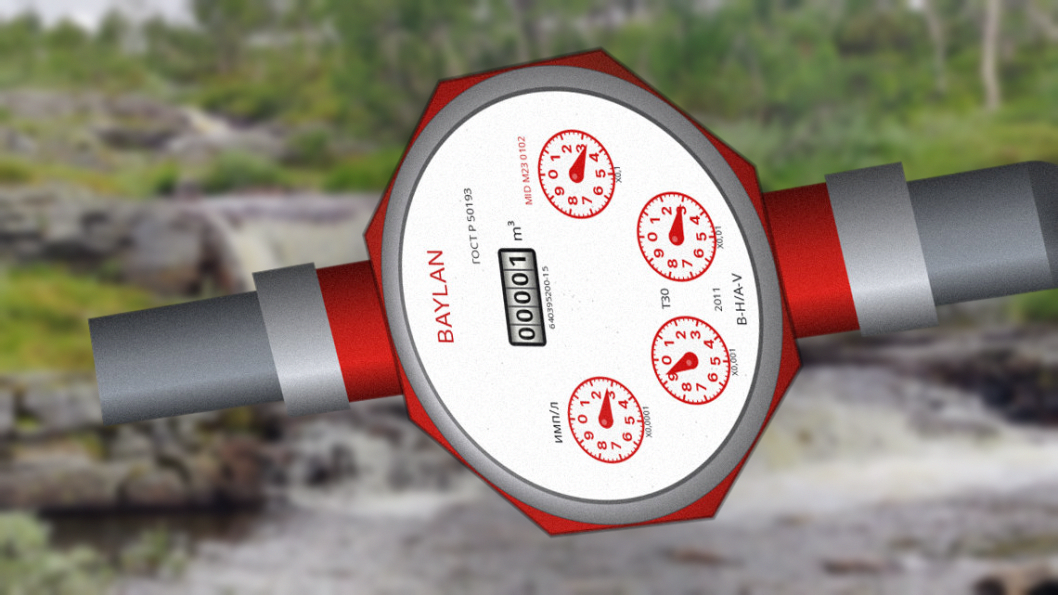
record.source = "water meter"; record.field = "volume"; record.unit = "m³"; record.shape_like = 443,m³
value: 1.3292,m³
